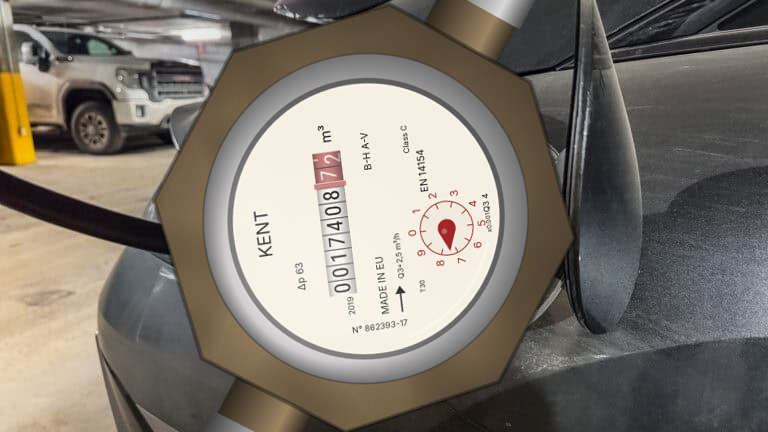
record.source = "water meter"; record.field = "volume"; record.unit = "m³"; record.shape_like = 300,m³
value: 17408.717,m³
